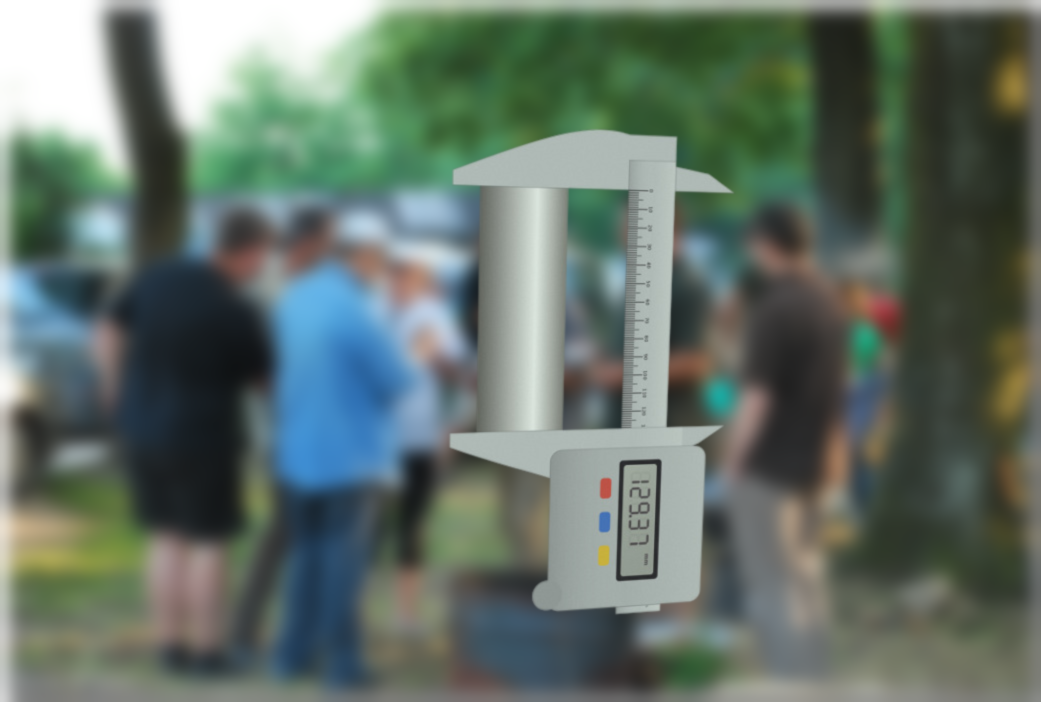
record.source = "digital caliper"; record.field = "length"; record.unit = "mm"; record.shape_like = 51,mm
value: 129.37,mm
